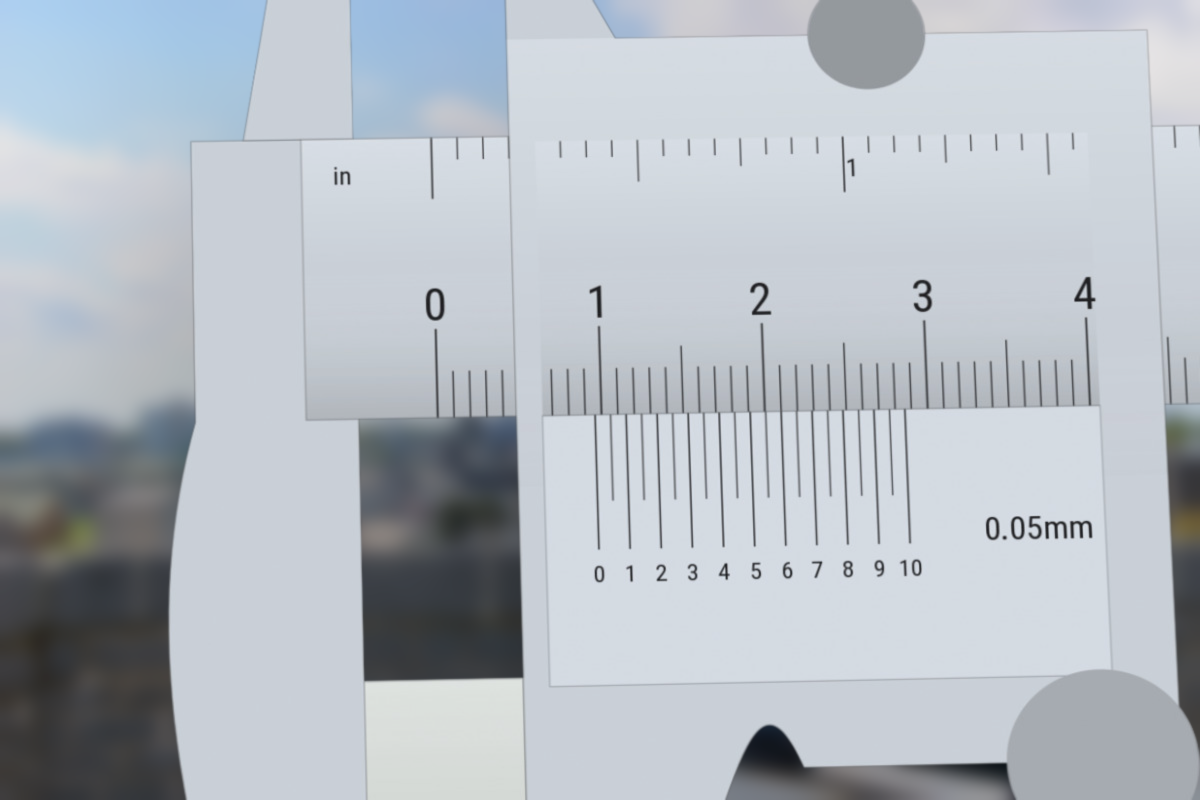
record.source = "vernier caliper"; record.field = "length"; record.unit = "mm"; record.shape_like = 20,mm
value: 9.6,mm
